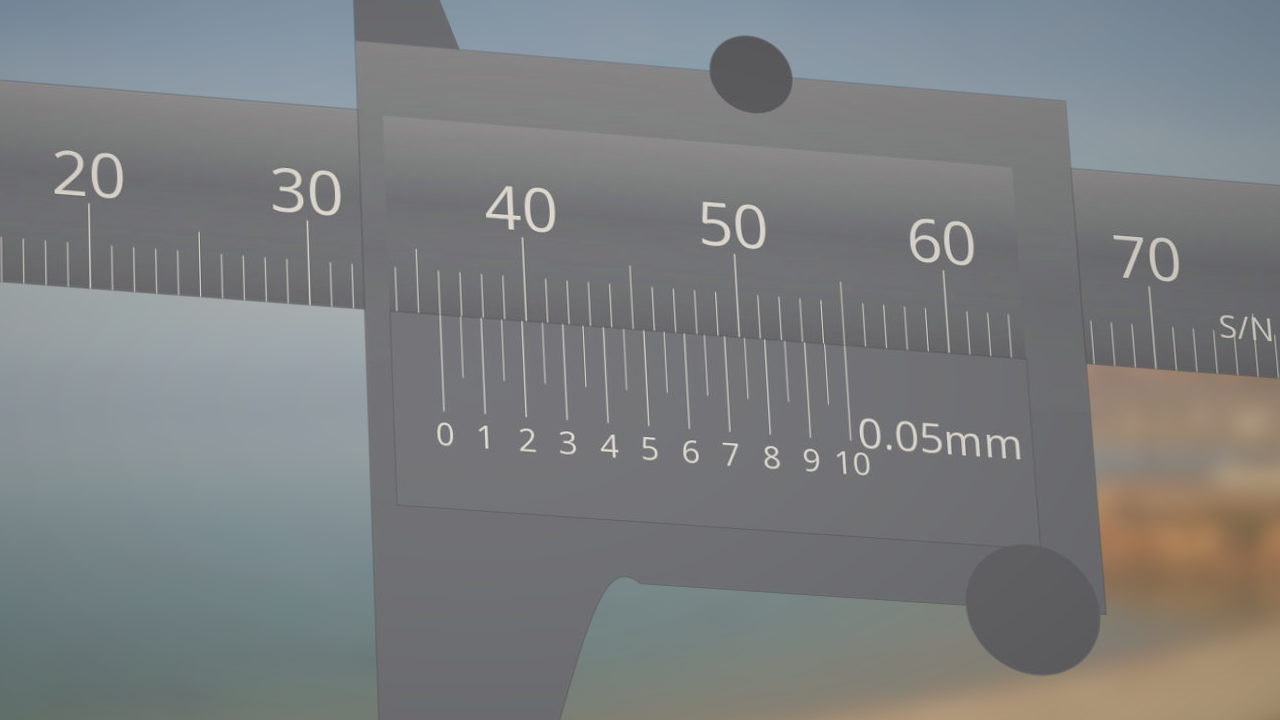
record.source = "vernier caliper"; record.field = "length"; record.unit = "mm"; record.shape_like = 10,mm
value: 36.0,mm
